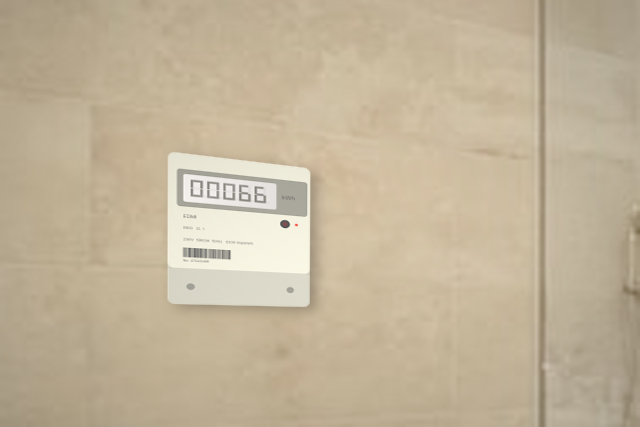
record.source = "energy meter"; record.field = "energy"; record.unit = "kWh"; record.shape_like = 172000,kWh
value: 66,kWh
